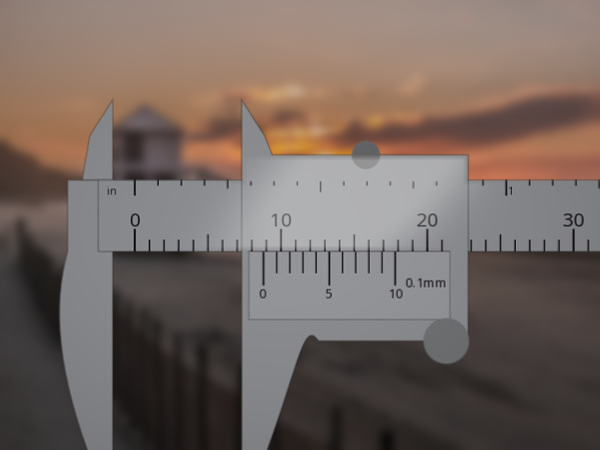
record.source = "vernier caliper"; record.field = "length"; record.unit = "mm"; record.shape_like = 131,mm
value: 8.8,mm
